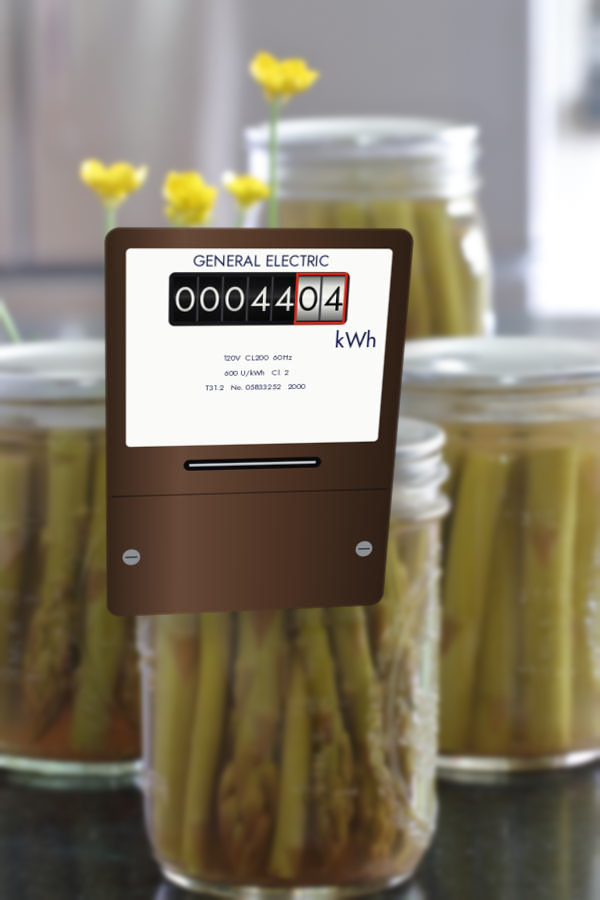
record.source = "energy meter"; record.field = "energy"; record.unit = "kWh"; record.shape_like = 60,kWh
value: 44.04,kWh
